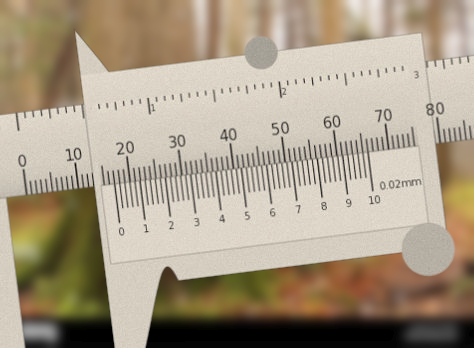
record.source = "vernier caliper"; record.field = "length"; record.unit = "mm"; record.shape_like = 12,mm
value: 17.0,mm
